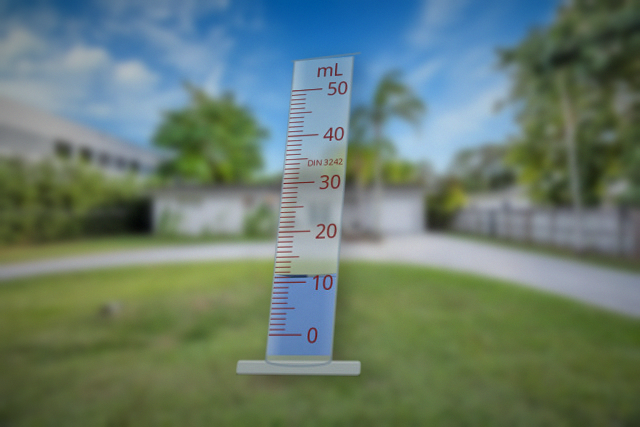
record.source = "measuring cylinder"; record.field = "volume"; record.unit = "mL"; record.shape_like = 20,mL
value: 11,mL
